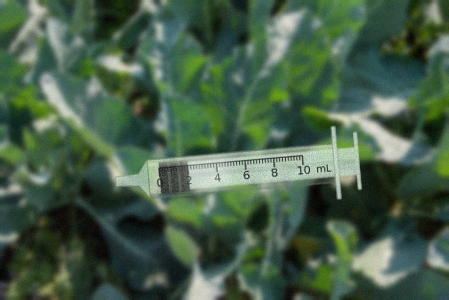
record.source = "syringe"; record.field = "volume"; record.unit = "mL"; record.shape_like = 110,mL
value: 0,mL
